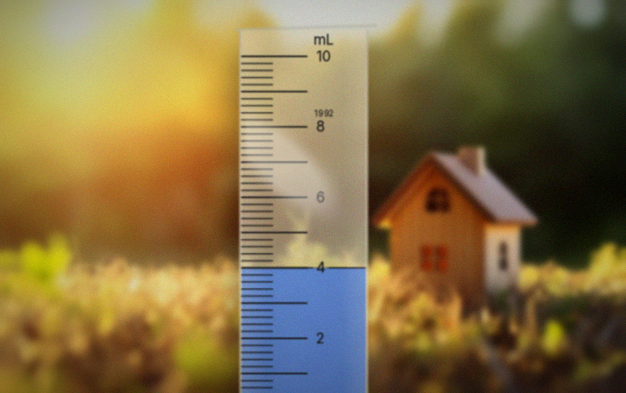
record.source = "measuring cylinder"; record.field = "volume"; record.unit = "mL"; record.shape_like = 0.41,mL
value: 4,mL
